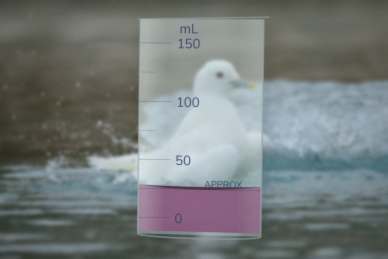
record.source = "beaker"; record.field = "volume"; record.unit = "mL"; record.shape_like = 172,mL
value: 25,mL
